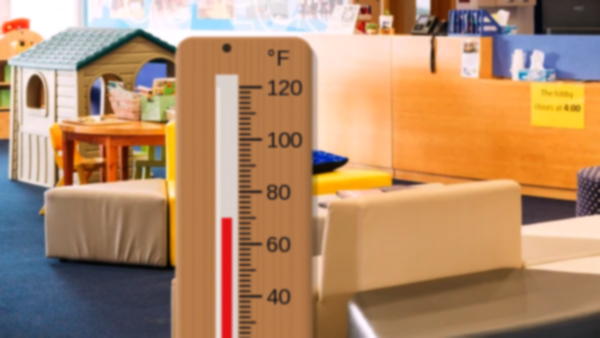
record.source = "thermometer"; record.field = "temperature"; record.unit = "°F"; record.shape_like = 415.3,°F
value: 70,°F
